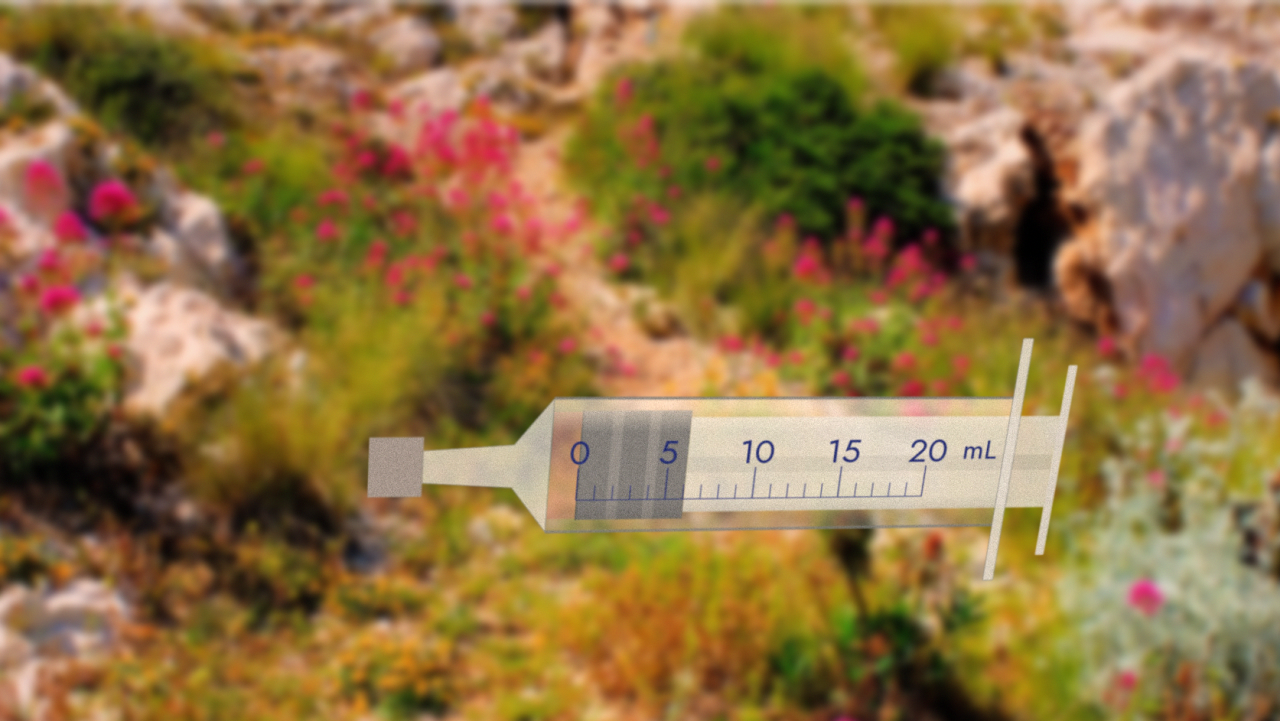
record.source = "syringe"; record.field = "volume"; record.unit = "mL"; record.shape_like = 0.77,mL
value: 0,mL
